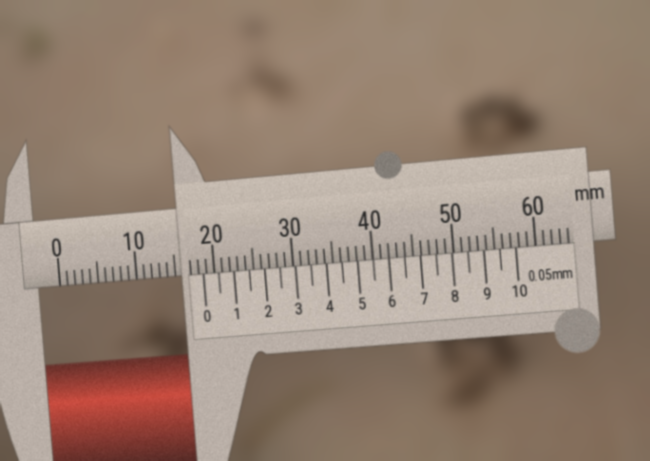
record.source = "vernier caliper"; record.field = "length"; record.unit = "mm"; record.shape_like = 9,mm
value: 18.6,mm
